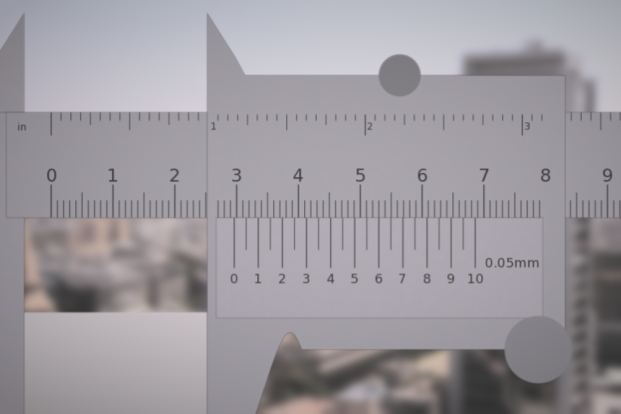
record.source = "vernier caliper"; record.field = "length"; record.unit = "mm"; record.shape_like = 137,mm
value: 29.6,mm
